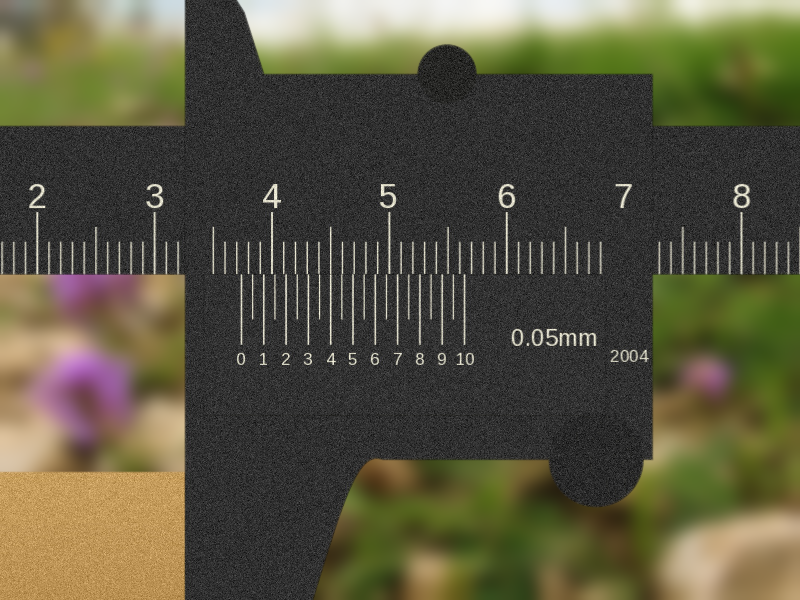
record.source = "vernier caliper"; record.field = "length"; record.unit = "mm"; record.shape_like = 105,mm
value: 37.4,mm
